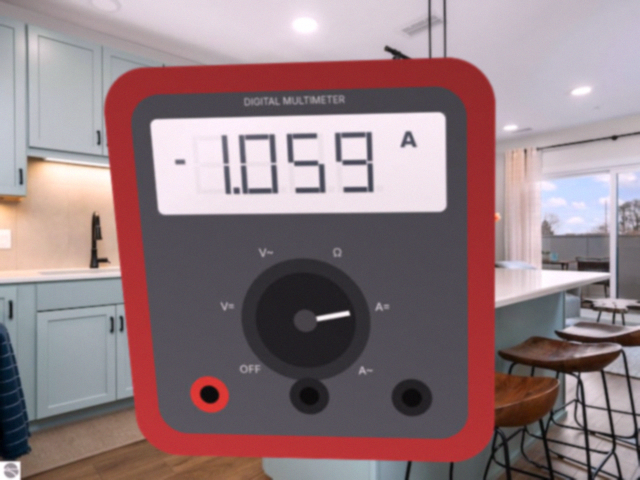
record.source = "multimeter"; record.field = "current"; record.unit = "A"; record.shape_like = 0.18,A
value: -1.059,A
